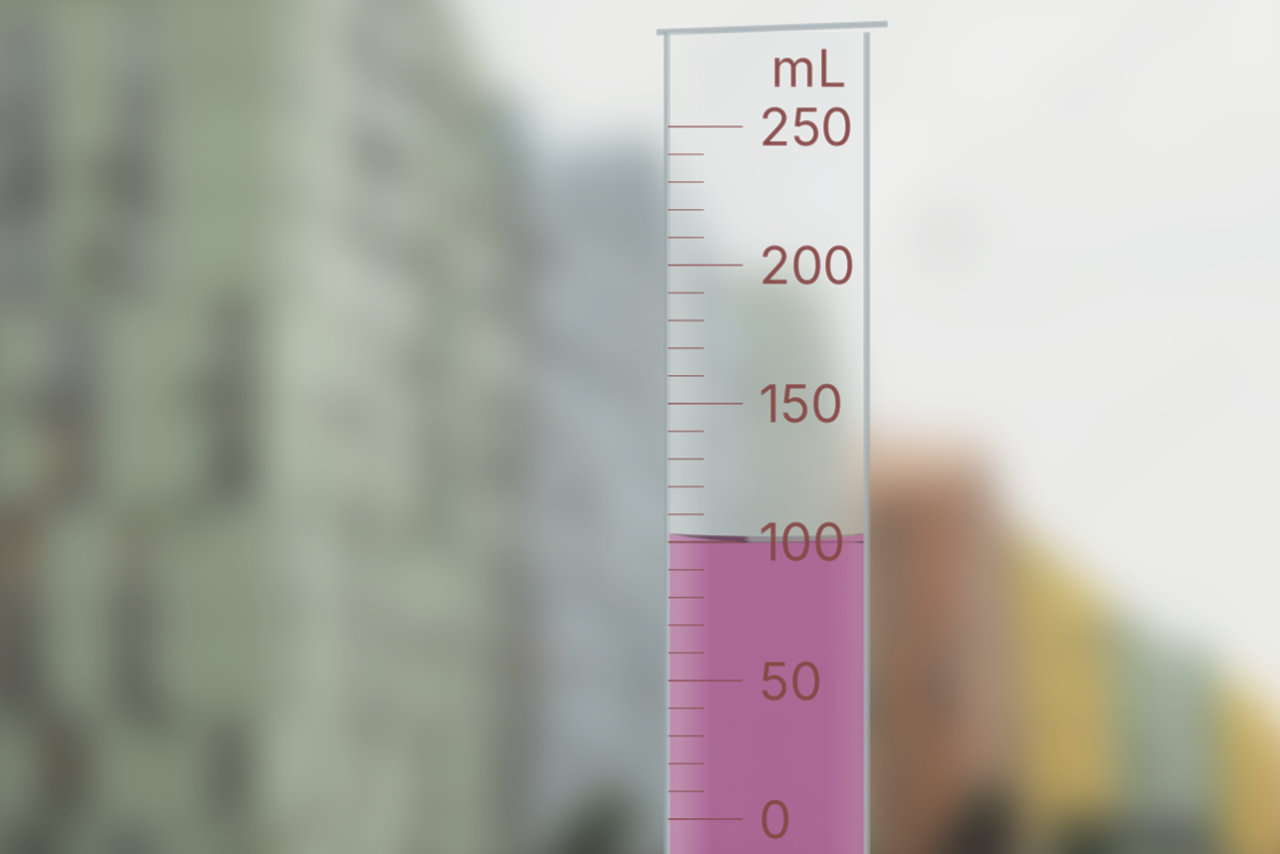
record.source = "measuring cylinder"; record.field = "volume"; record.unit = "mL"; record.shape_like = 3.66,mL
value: 100,mL
